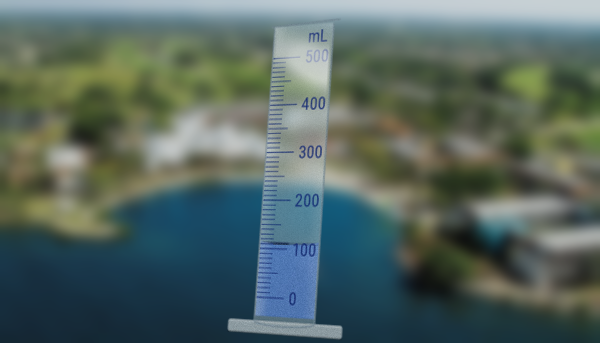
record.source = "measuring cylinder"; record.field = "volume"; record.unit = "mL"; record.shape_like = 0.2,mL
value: 110,mL
